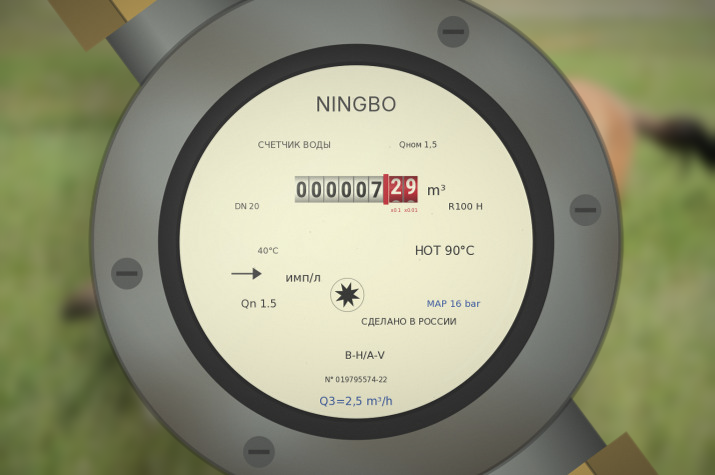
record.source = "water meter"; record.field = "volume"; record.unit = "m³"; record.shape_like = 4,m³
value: 7.29,m³
